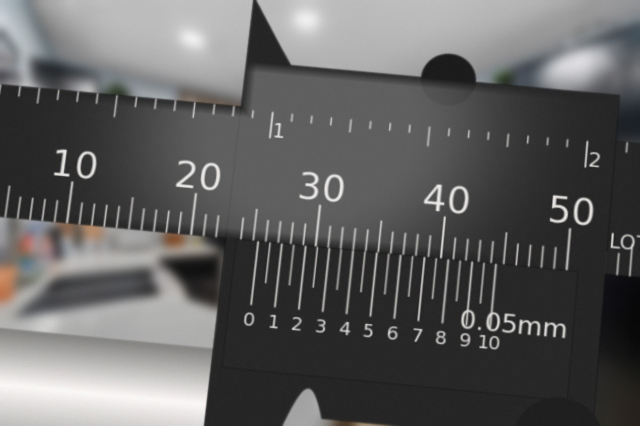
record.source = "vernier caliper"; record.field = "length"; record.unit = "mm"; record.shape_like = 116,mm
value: 25.4,mm
